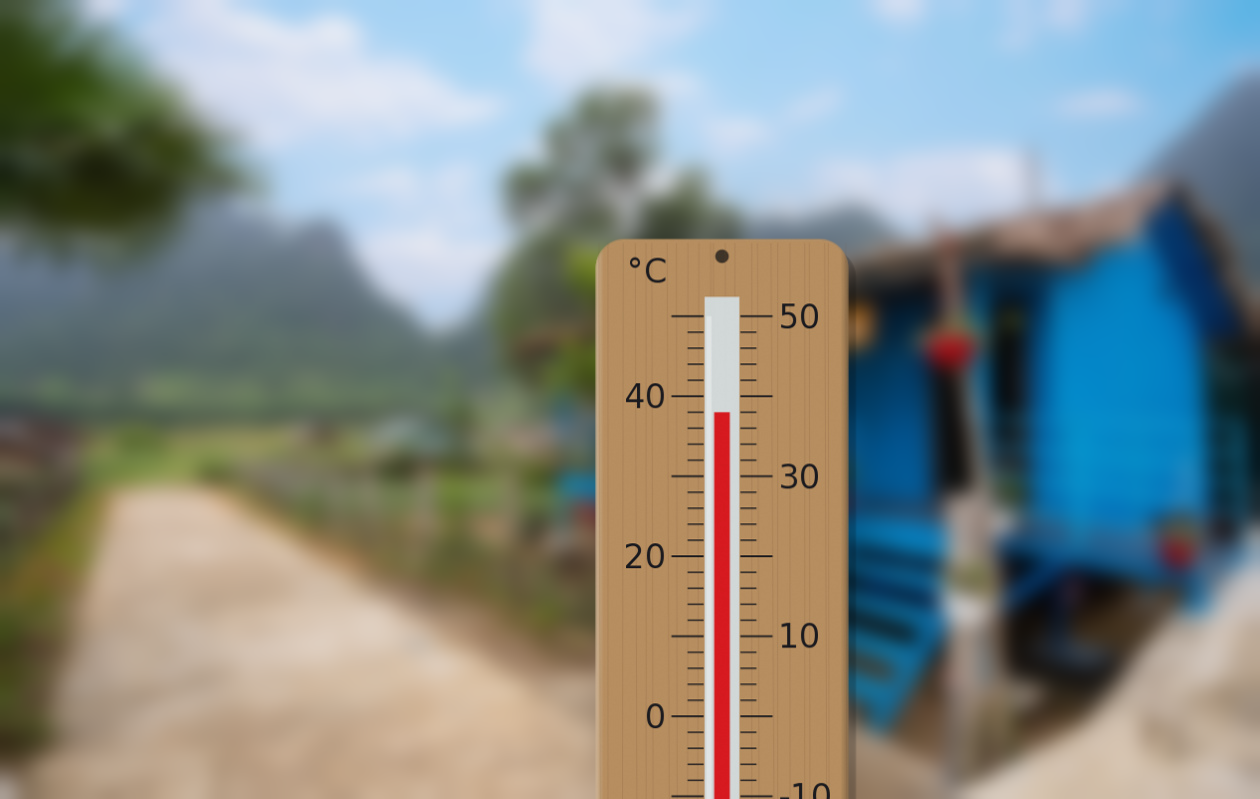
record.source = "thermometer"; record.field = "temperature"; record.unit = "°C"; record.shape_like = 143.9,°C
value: 38,°C
